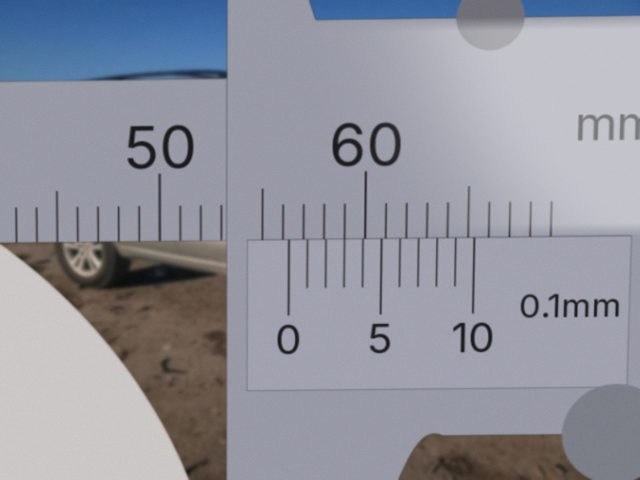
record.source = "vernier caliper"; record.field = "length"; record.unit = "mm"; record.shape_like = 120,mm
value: 56.3,mm
